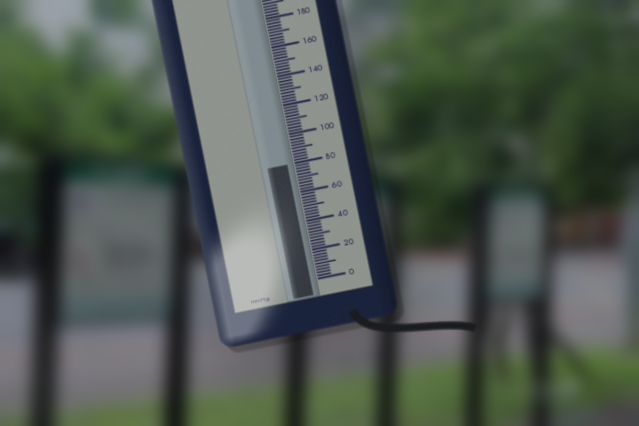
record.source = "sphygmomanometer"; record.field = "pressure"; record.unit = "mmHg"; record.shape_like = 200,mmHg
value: 80,mmHg
